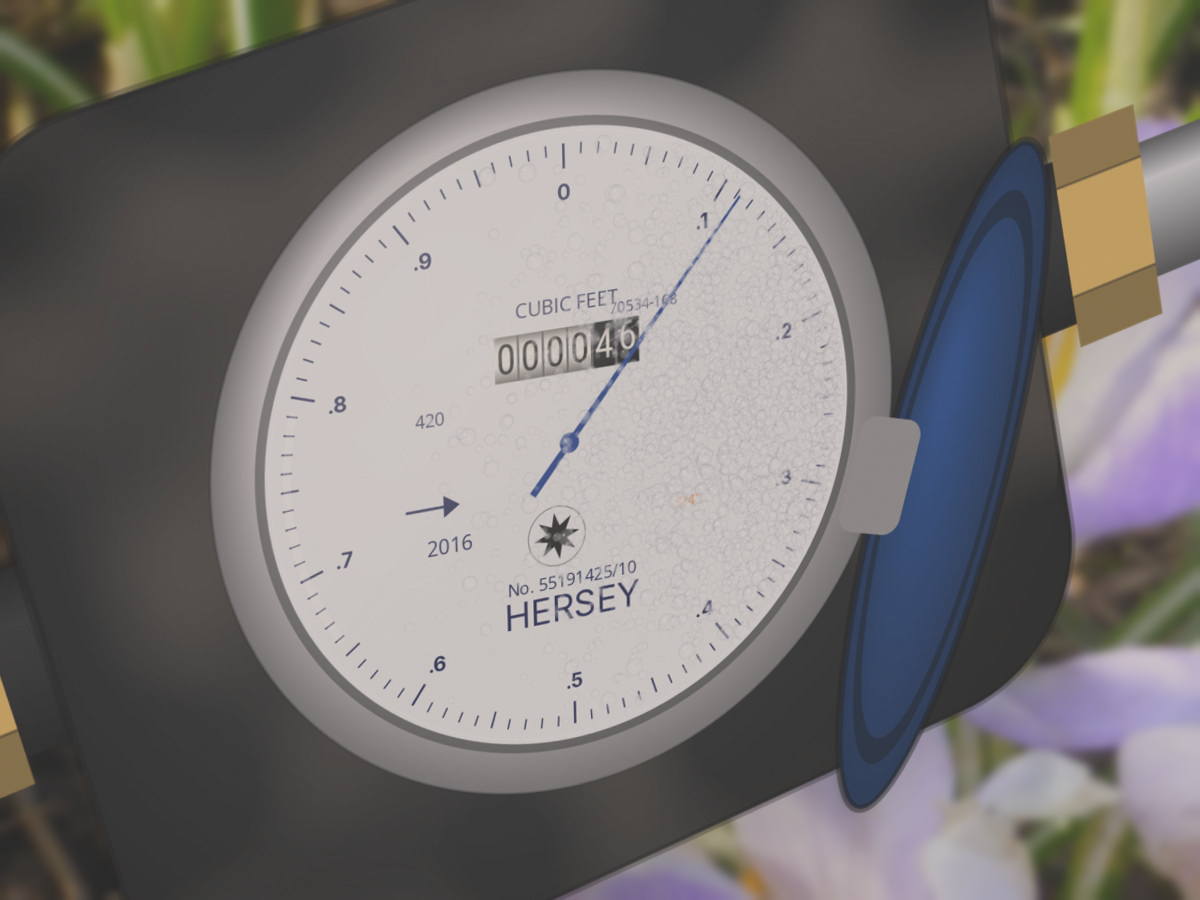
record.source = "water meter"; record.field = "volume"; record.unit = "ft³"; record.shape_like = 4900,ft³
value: 46.11,ft³
